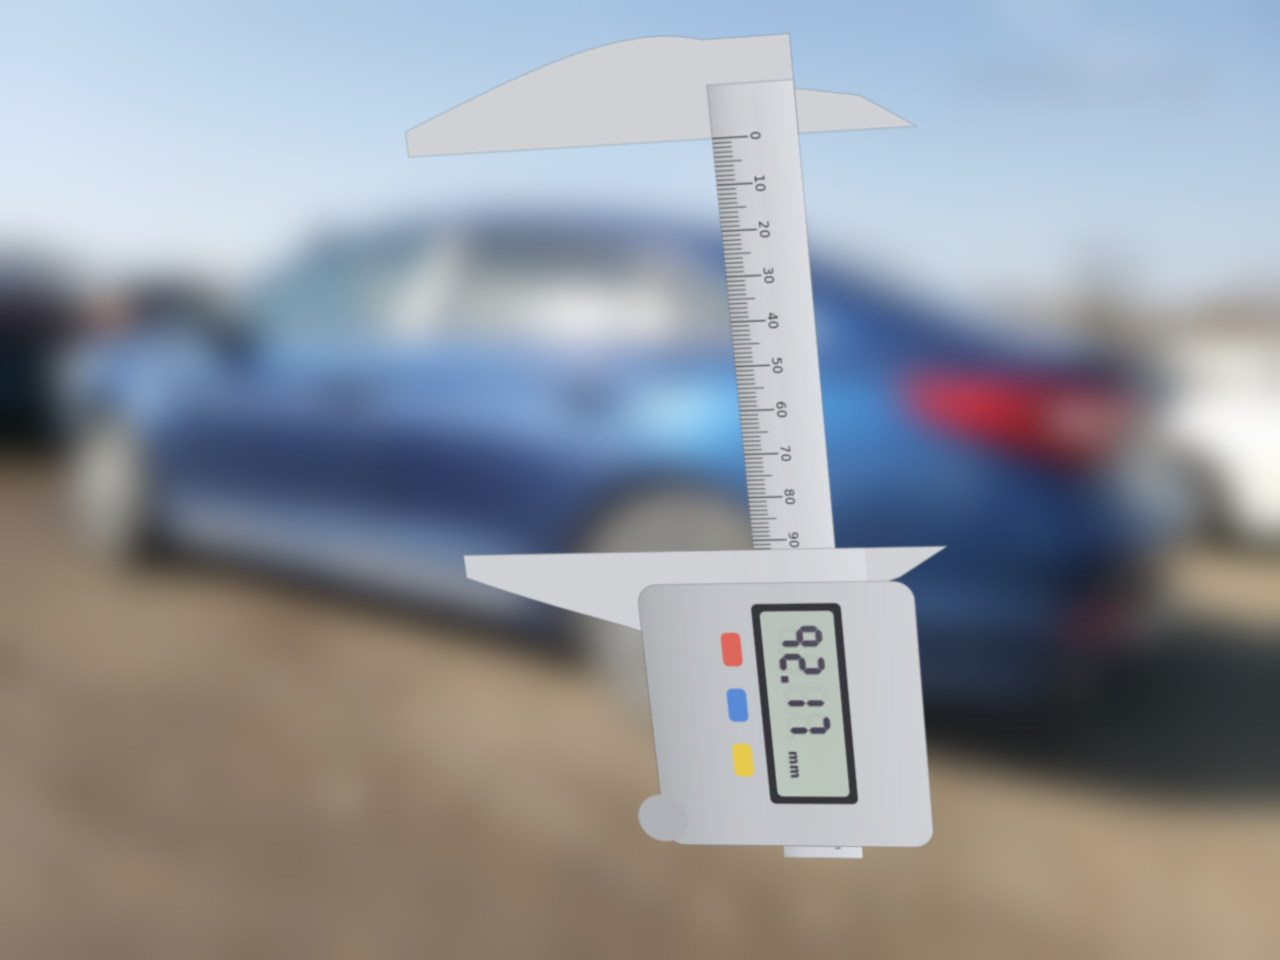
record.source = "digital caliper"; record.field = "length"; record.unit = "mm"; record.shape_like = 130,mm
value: 92.17,mm
